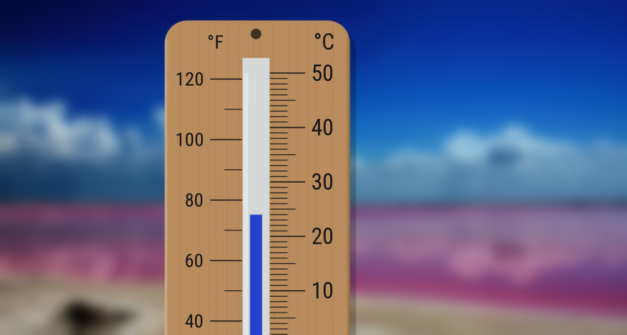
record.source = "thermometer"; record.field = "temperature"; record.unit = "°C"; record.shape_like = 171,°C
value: 24,°C
